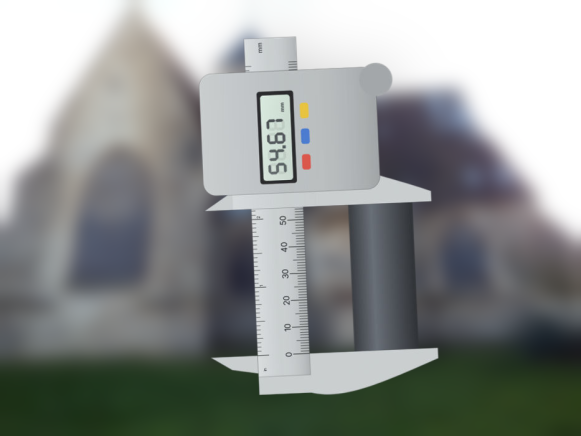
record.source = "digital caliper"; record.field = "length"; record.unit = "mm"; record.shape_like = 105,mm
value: 54.67,mm
